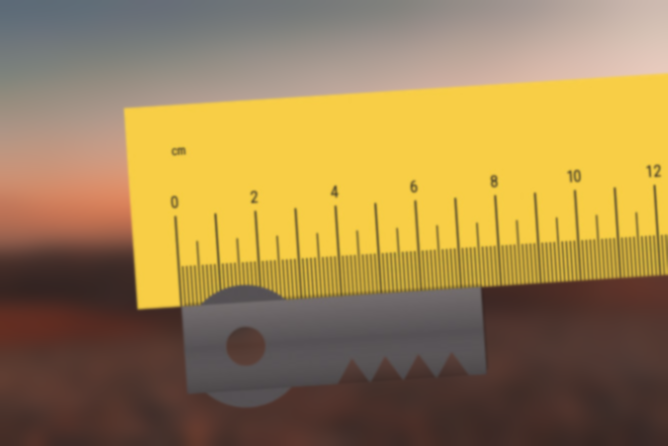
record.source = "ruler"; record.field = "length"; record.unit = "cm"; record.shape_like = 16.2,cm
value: 7.5,cm
